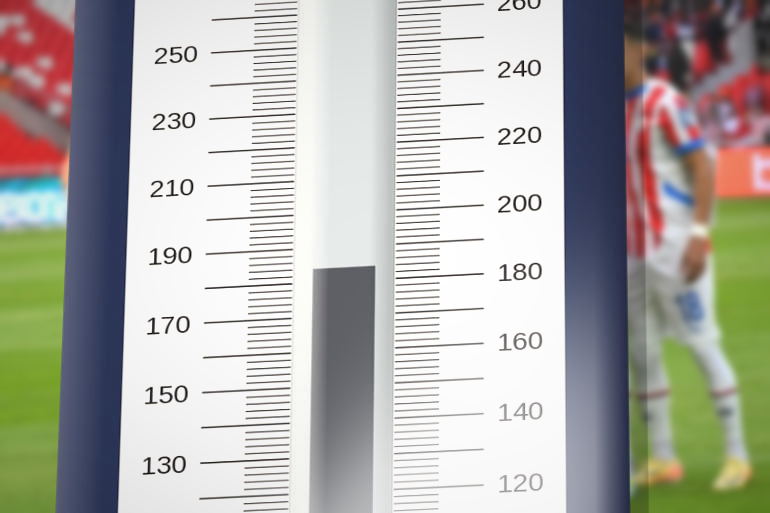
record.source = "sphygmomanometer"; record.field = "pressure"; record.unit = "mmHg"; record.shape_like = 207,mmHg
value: 184,mmHg
